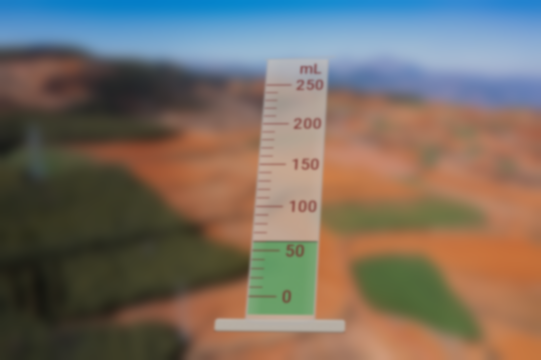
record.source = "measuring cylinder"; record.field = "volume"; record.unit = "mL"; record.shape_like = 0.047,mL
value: 60,mL
